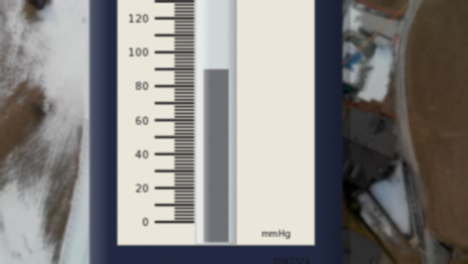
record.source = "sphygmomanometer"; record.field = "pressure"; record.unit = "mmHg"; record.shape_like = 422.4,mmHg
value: 90,mmHg
